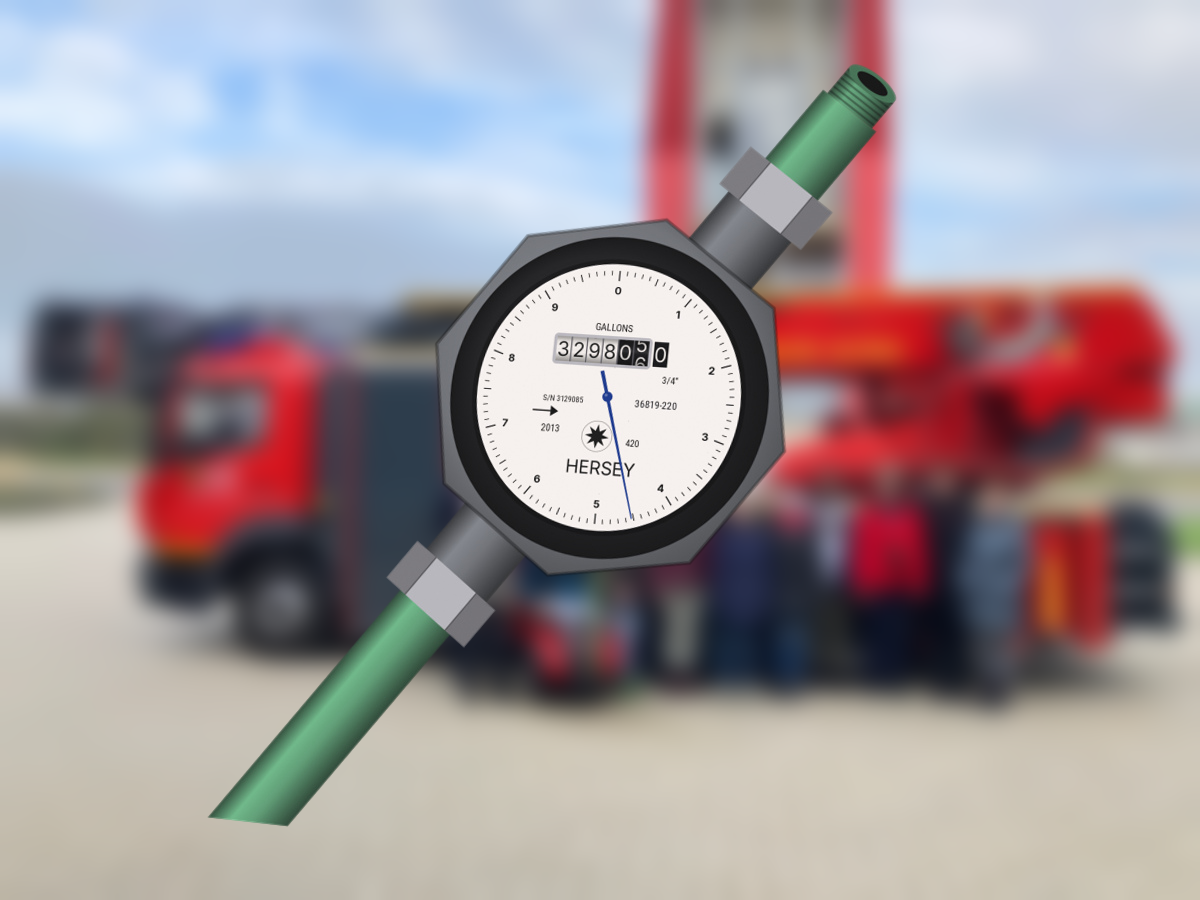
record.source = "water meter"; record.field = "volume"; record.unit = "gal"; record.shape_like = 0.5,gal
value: 3298054.5,gal
